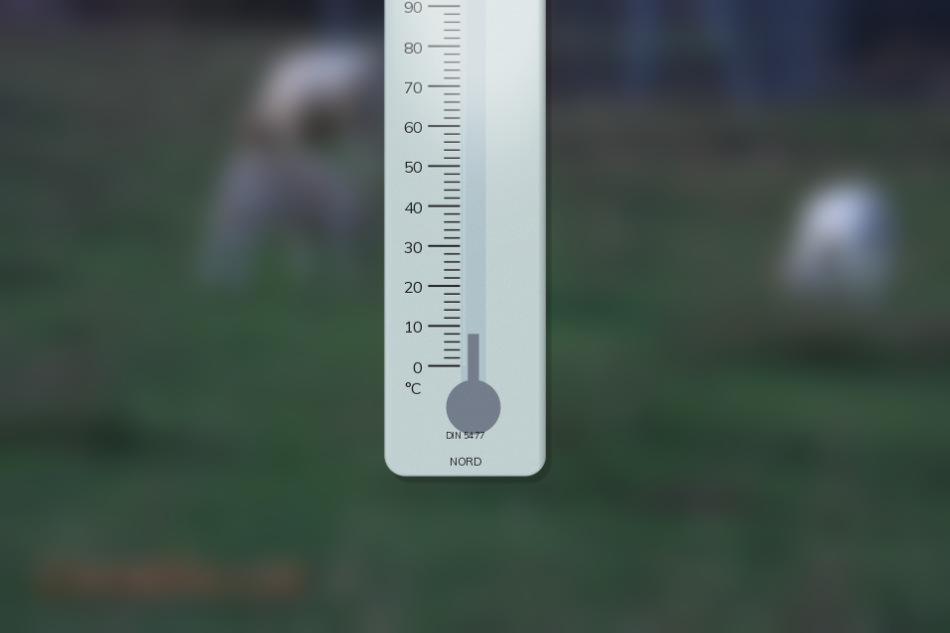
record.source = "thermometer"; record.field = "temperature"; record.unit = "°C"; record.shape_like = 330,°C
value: 8,°C
